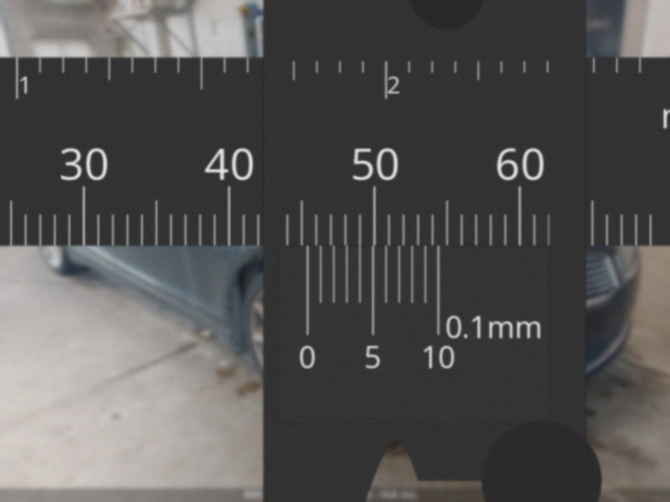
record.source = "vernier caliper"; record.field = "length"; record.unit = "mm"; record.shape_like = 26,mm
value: 45.4,mm
